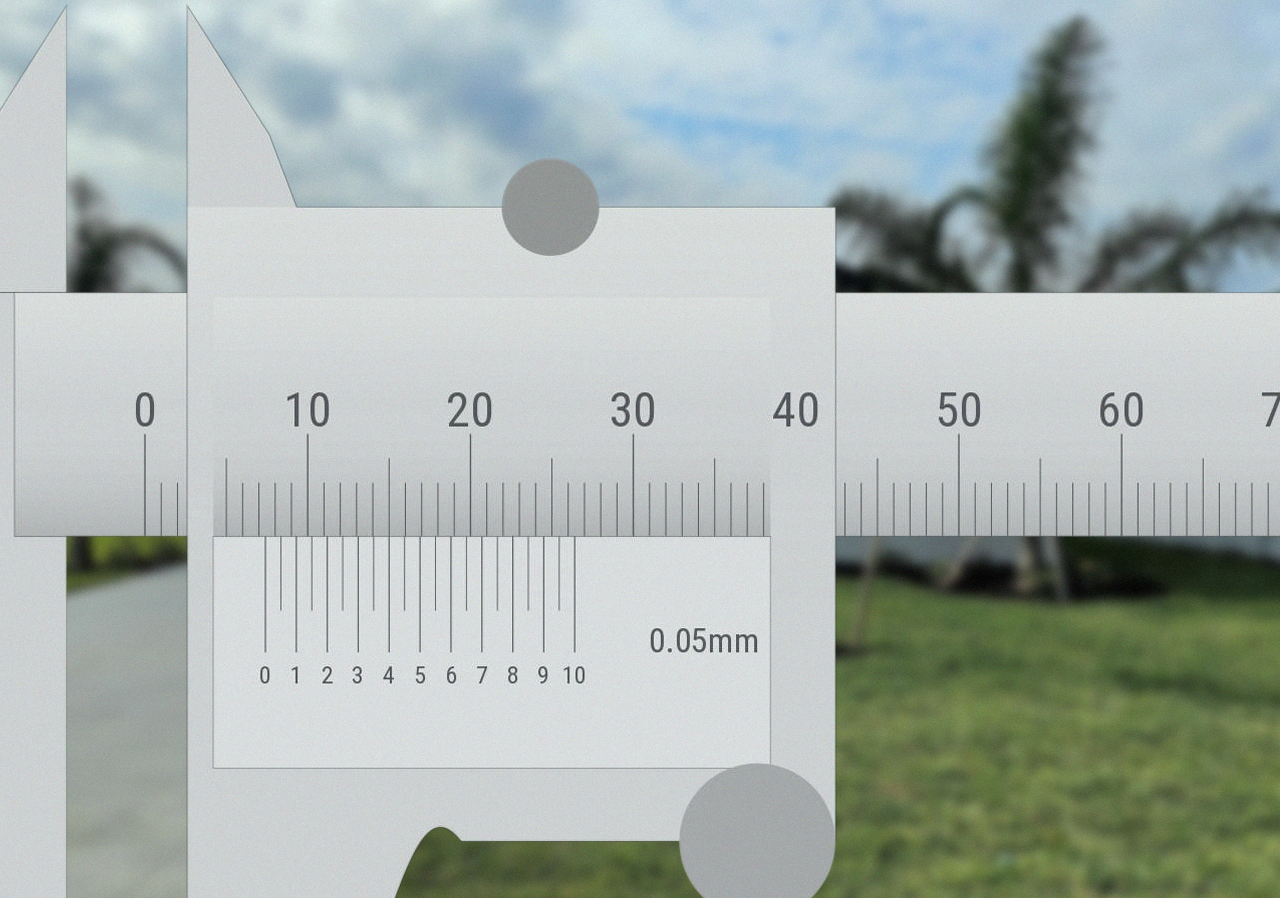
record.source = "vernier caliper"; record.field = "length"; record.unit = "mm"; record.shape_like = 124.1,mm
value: 7.4,mm
